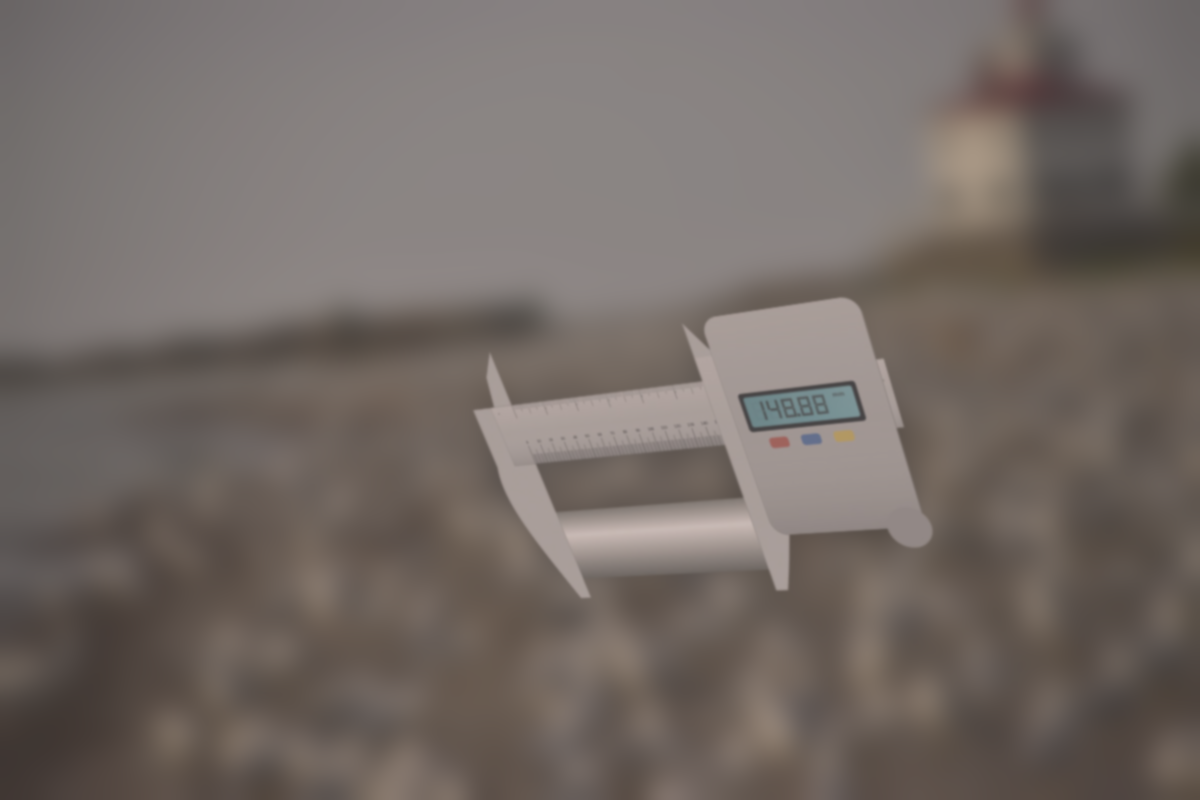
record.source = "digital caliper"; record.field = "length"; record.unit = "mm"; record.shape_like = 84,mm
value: 148.88,mm
